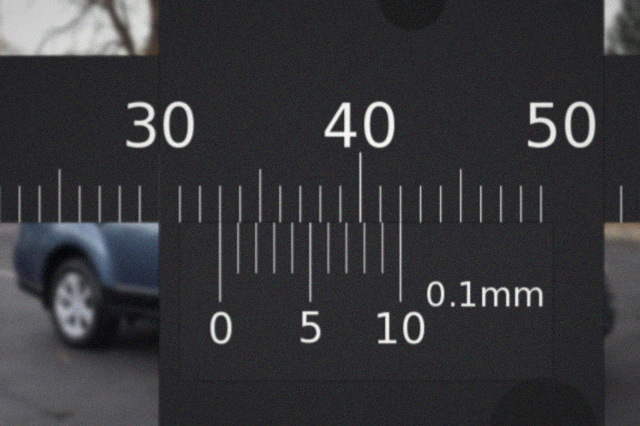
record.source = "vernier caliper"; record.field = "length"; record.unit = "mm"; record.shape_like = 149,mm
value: 33.0,mm
